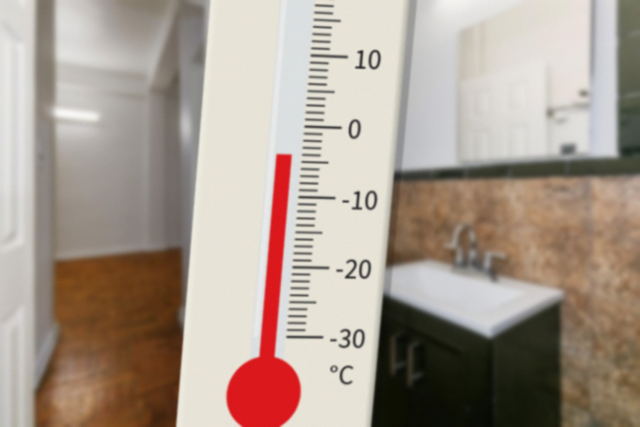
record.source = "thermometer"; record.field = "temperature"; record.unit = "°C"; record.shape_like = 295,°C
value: -4,°C
